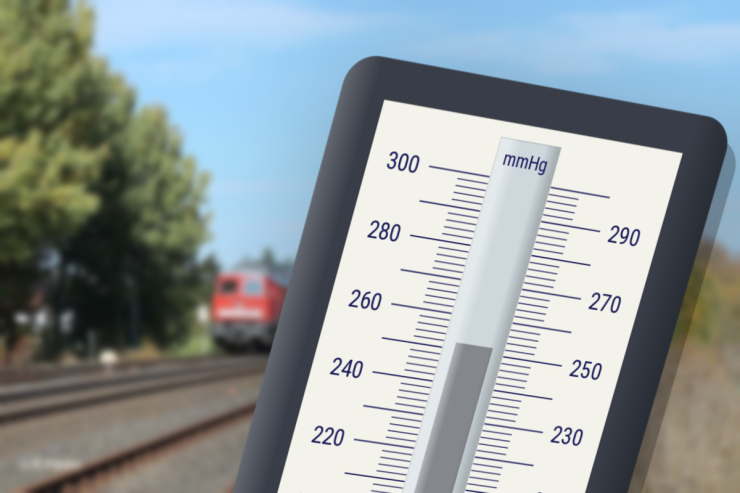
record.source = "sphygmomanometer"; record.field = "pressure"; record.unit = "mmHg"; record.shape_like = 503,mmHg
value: 252,mmHg
